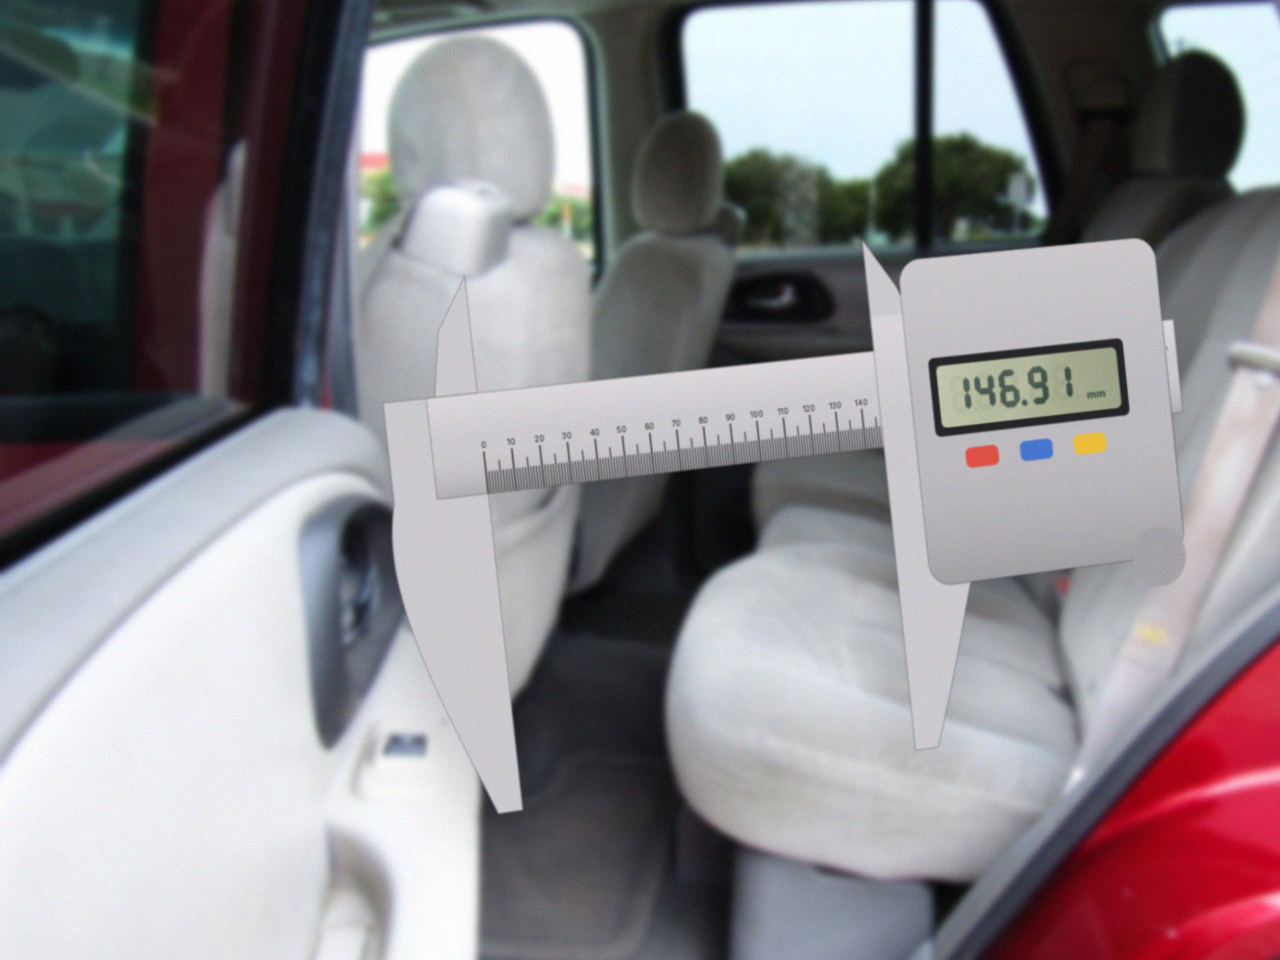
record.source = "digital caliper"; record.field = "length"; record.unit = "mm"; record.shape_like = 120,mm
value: 146.91,mm
